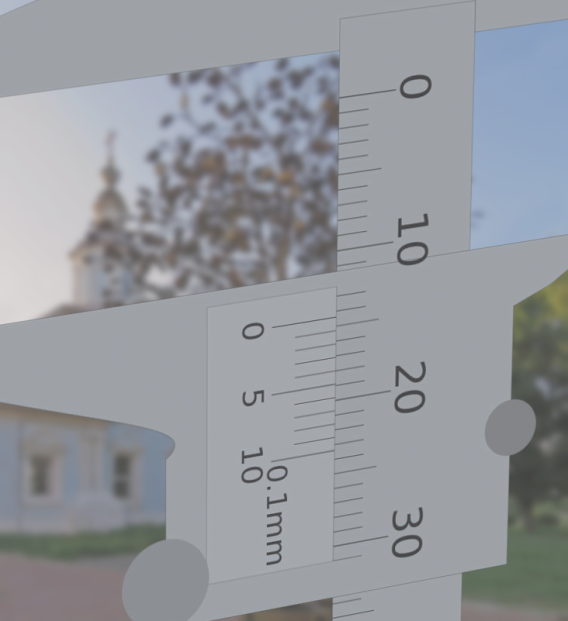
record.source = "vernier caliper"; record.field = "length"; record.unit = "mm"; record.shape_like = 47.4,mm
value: 14.4,mm
